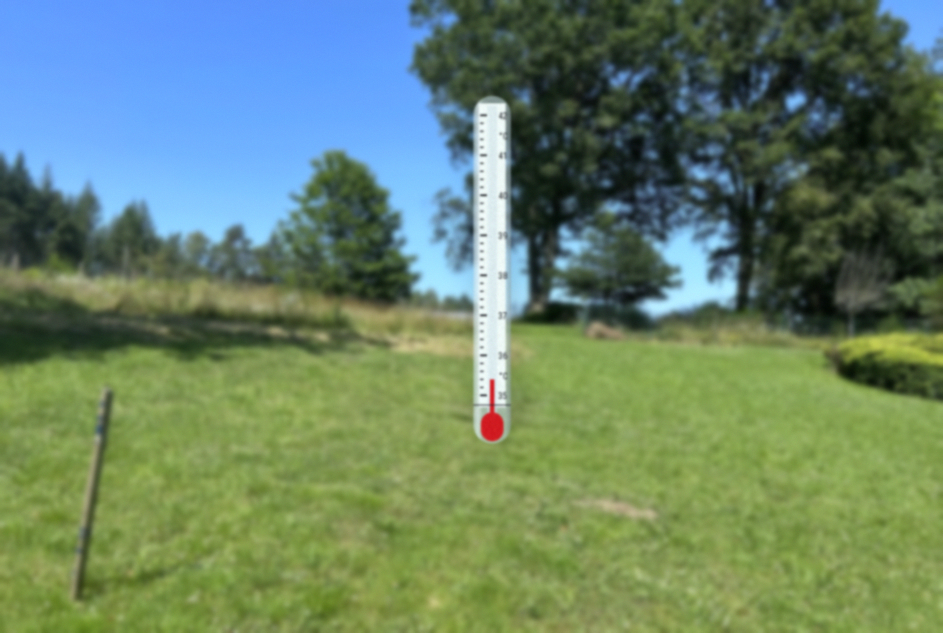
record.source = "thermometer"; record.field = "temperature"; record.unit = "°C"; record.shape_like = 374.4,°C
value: 35.4,°C
